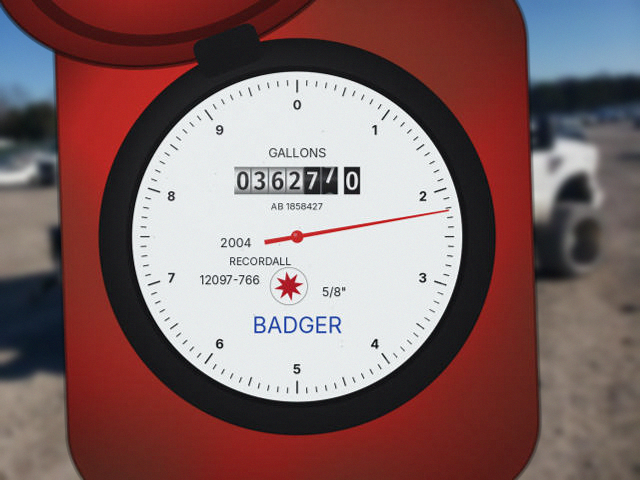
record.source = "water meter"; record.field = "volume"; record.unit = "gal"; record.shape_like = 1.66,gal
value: 362772.2,gal
